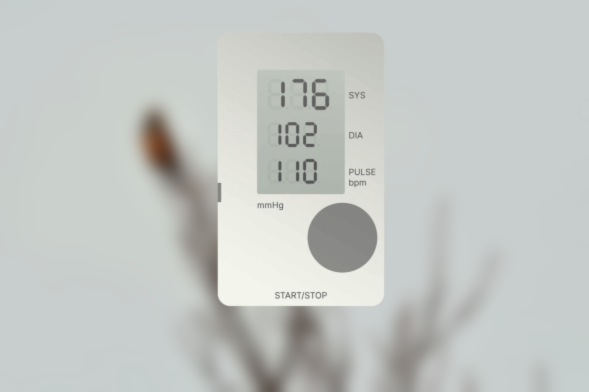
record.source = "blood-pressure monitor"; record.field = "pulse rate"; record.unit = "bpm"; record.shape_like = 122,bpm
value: 110,bpm
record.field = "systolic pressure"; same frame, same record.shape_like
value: 176,mmHg
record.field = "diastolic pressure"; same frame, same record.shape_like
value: 102,mmHg
